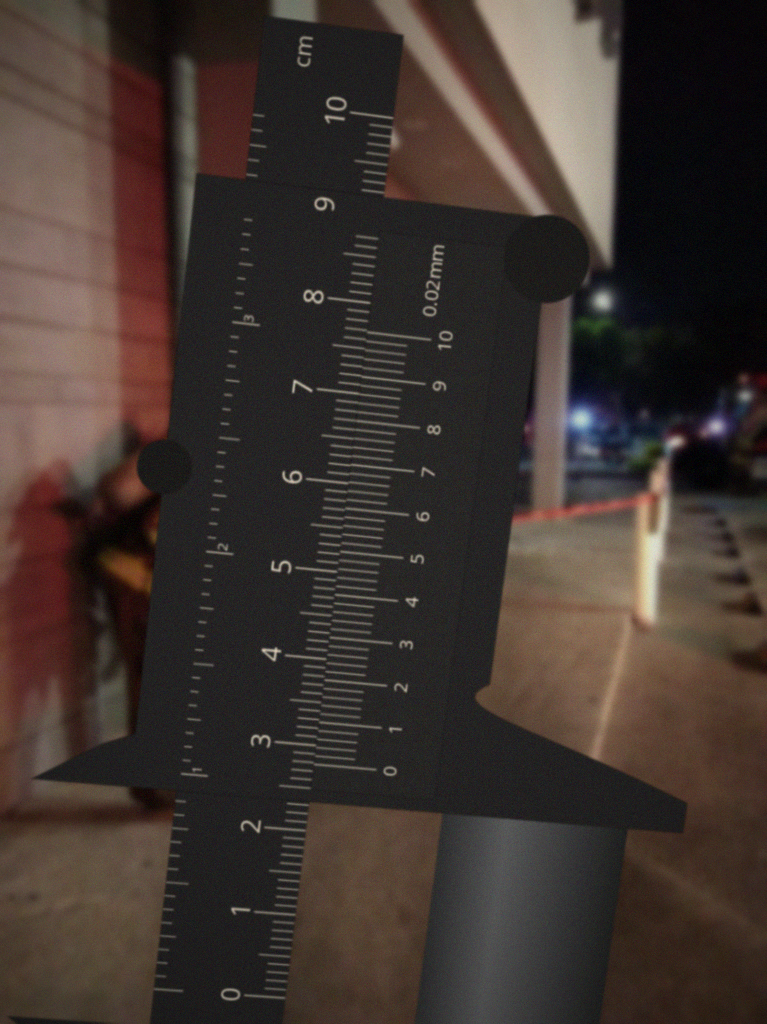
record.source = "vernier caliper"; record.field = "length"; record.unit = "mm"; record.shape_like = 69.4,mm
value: 27.8,mm
